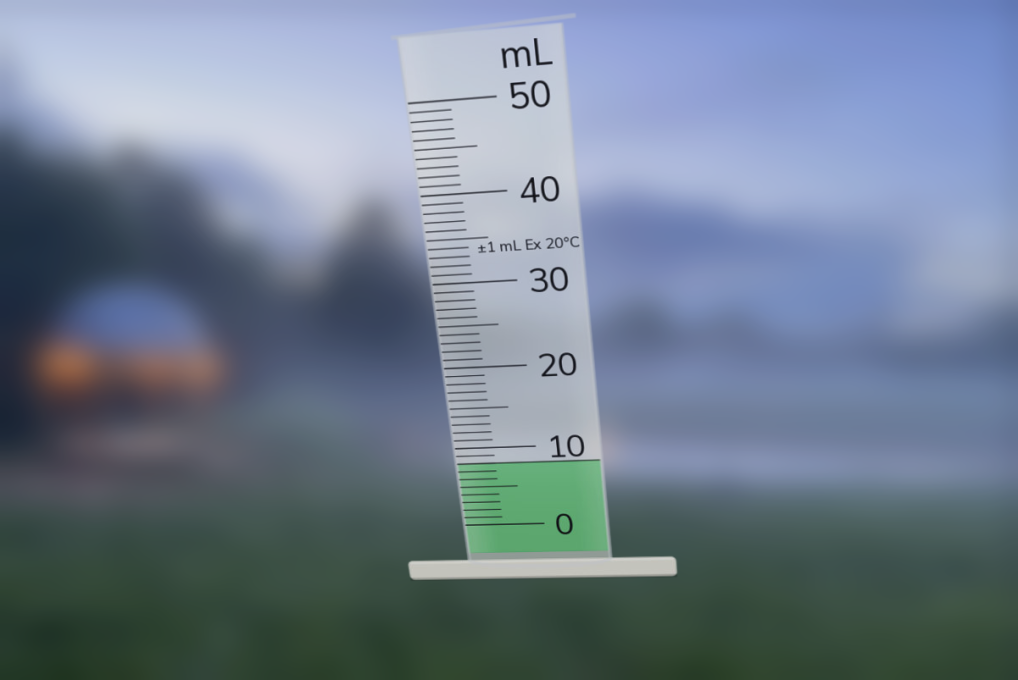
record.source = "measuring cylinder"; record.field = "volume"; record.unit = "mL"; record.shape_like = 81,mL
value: 8,mL
